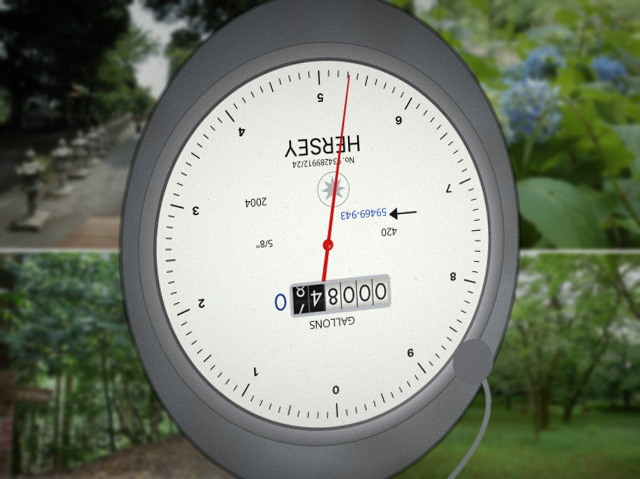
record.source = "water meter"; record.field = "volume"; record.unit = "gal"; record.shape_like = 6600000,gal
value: 8475.3,gal
